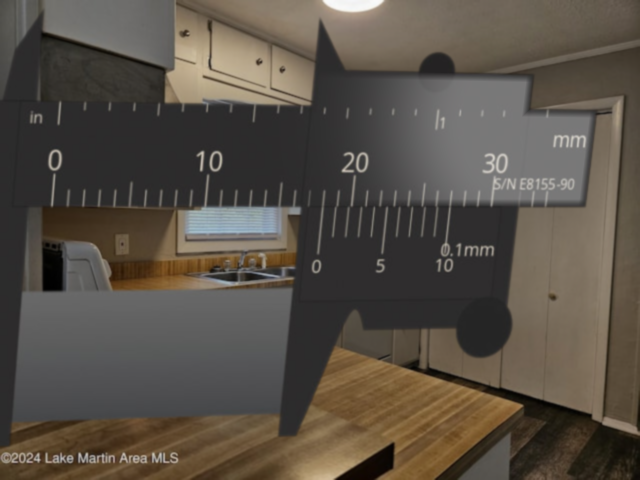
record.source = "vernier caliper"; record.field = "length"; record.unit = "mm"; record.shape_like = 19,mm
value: 18.0,mm
